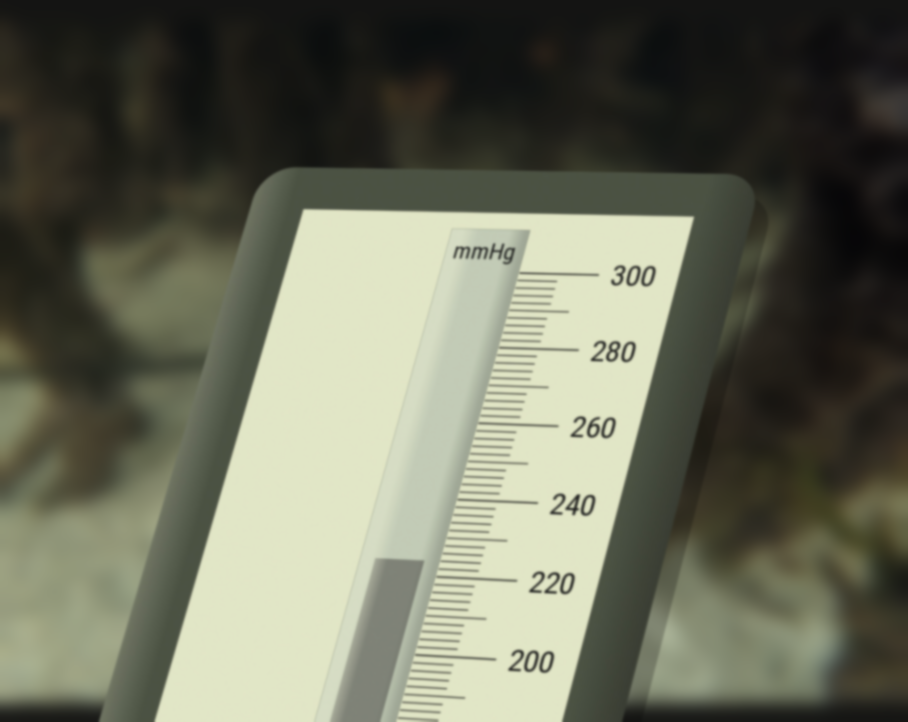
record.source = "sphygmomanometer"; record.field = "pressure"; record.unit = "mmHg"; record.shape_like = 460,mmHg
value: 224,mmHg
